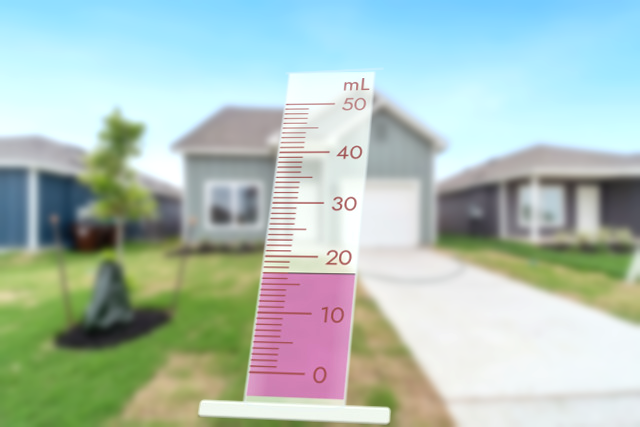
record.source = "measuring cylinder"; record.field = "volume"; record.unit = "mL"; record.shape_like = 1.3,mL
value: 17,mL
